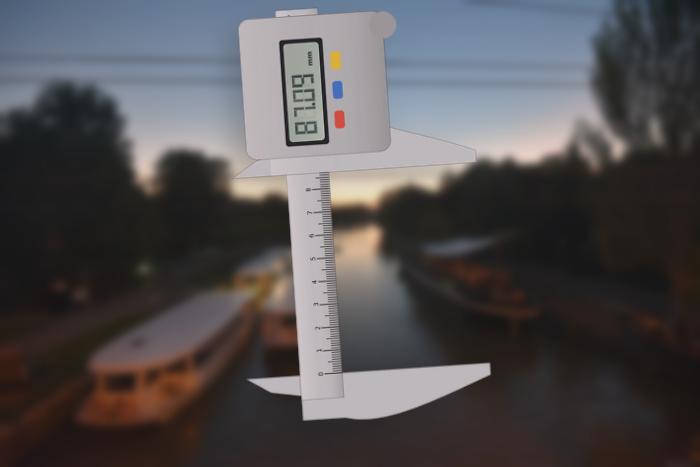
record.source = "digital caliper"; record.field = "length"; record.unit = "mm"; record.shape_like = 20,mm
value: 87.09,mm
